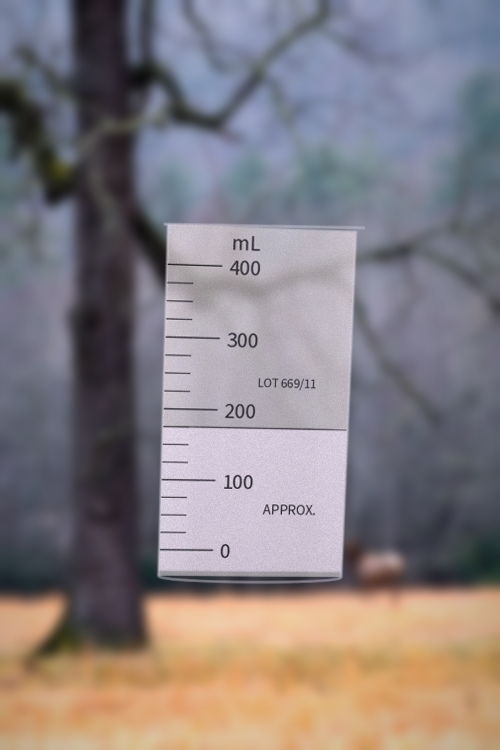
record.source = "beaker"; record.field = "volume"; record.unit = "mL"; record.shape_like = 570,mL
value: 175,mL
